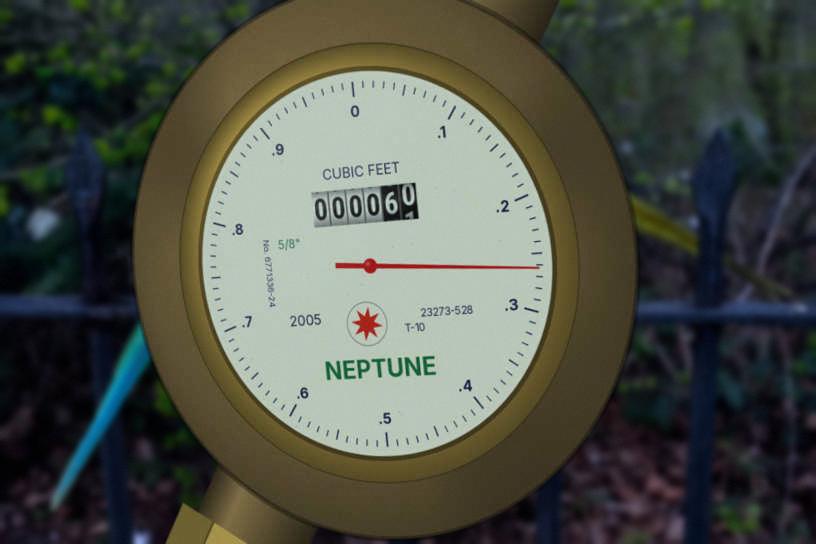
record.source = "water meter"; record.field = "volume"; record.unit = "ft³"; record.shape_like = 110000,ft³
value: 60.26,ft³
